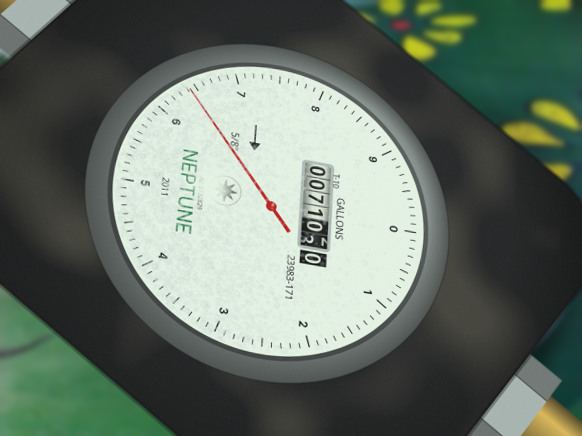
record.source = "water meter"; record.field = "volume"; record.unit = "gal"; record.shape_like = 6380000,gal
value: 71026.4,gal
